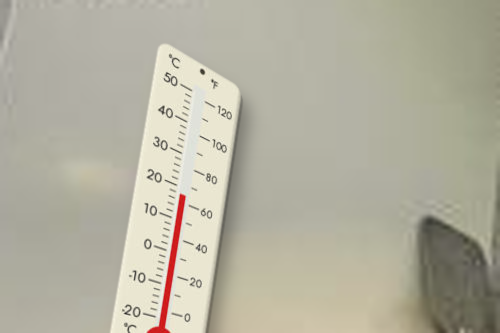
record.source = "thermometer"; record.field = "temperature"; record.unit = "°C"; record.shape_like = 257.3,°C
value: 18,°C
